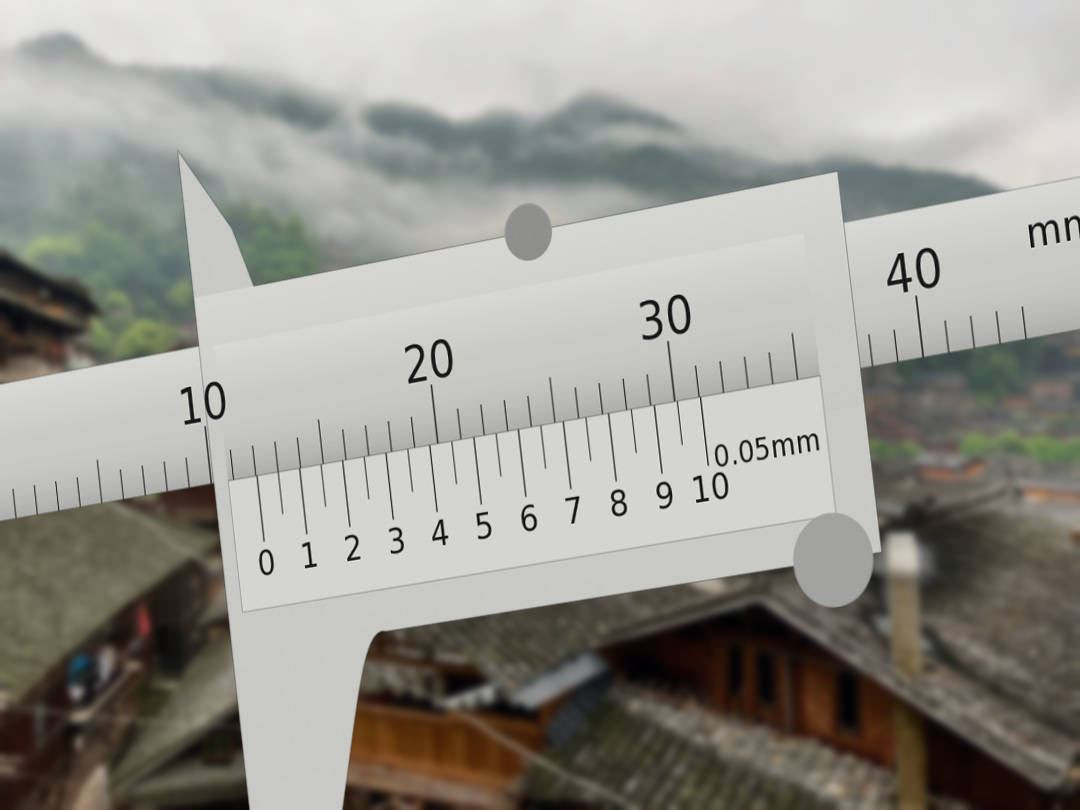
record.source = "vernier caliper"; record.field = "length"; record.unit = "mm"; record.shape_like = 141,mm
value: 12.05,mm
